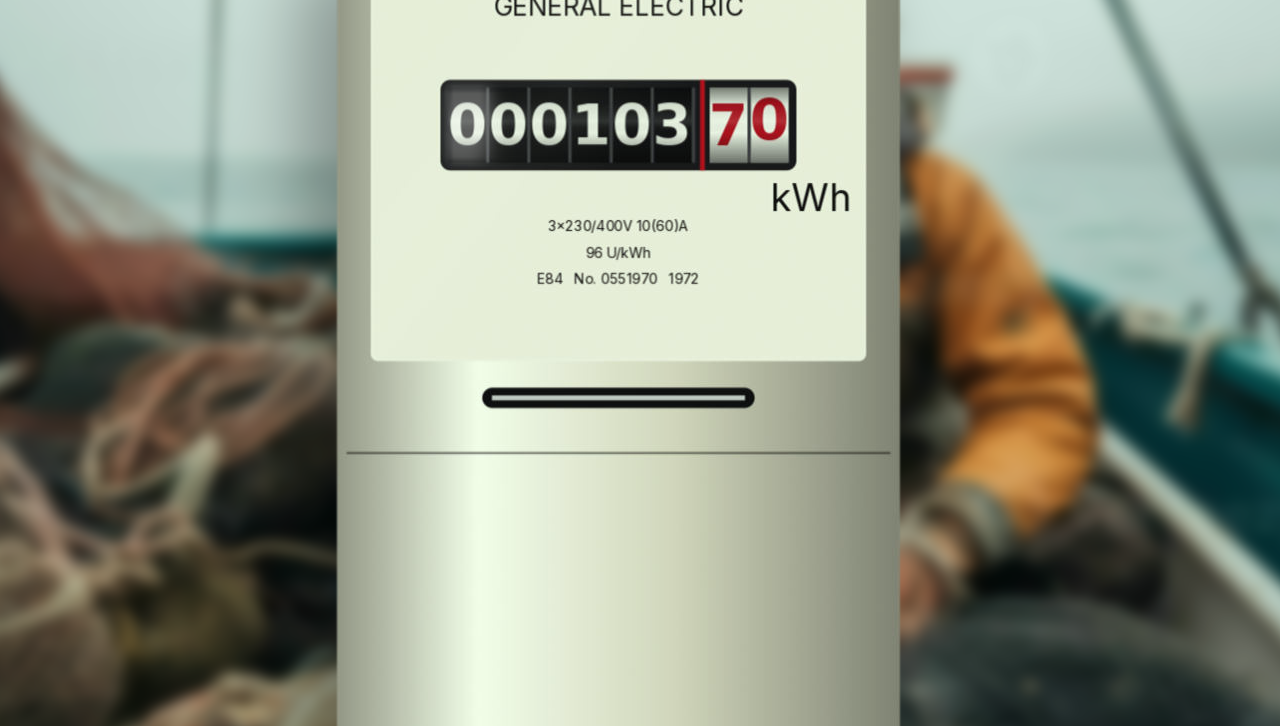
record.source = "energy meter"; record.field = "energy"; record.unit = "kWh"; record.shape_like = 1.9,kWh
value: 103.70,kWh
